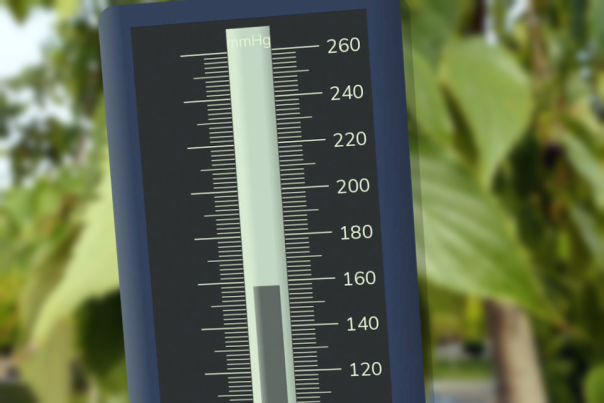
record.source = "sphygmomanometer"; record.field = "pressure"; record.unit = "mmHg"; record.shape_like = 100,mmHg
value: 158,mmHg
